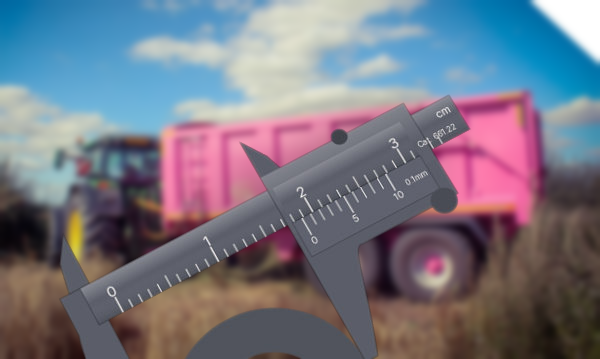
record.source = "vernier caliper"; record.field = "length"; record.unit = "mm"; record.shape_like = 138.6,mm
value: 18.8,mm
